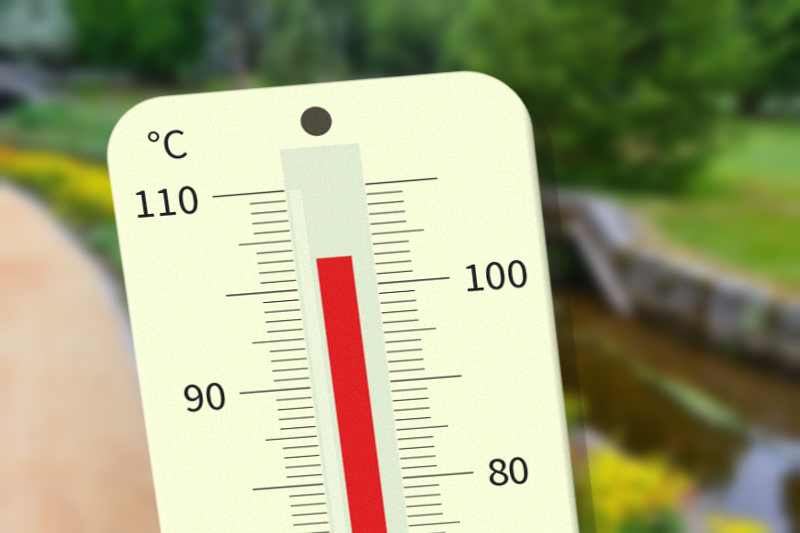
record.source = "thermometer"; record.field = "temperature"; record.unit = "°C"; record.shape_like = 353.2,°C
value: 103,°C
